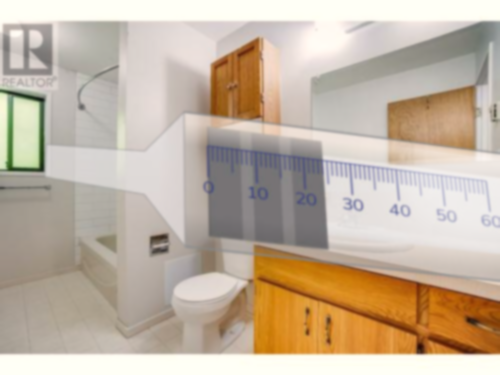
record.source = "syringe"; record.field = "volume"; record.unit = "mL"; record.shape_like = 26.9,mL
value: 0,mL
